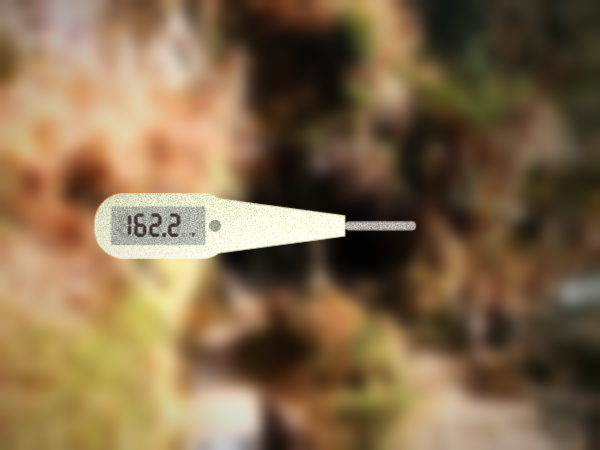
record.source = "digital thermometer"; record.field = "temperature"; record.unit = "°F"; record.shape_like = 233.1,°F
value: 162.2,°F
